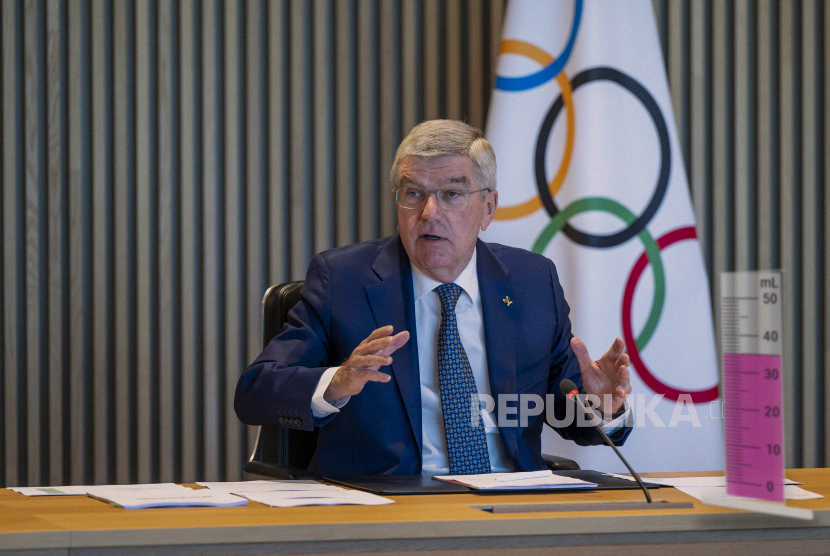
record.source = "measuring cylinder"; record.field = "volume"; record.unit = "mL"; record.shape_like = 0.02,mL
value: 35,mL
